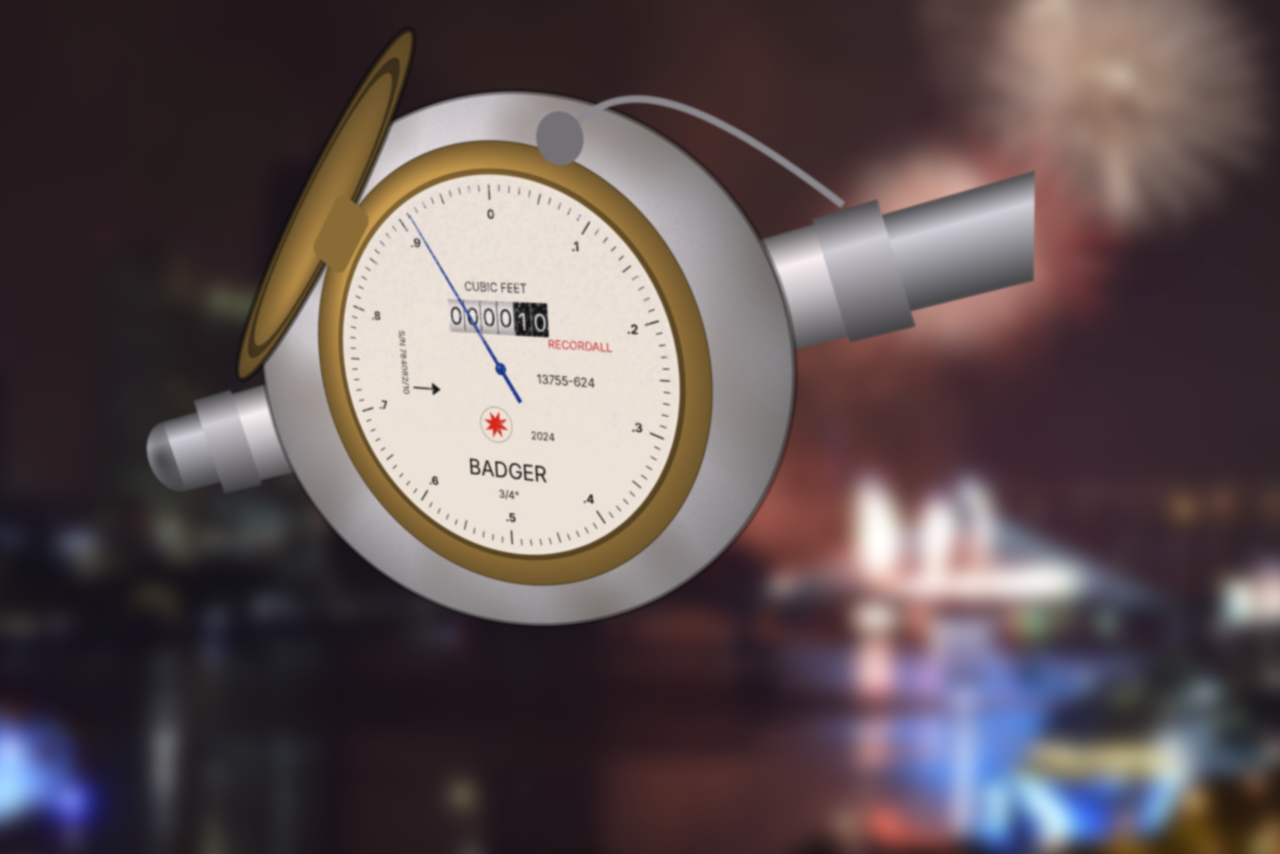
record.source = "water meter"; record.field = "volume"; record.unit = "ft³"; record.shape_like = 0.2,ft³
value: 9.91,ft³
